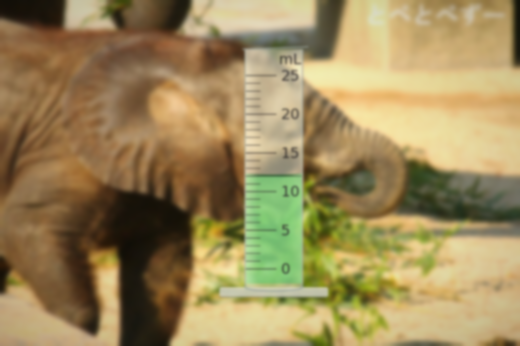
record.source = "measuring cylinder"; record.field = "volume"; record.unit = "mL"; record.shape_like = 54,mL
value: 12,mL
